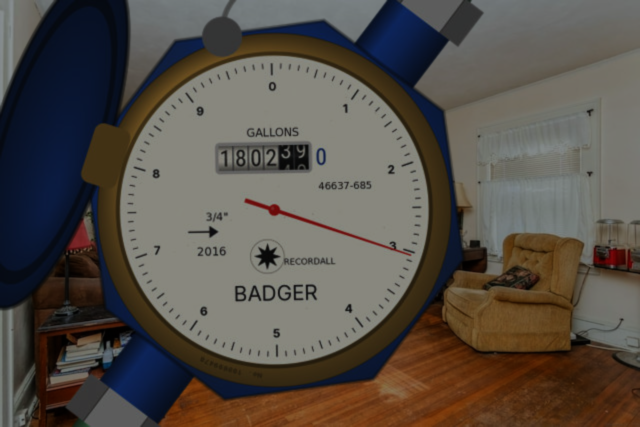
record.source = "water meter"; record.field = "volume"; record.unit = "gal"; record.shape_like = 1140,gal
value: 1802393.0,gal
